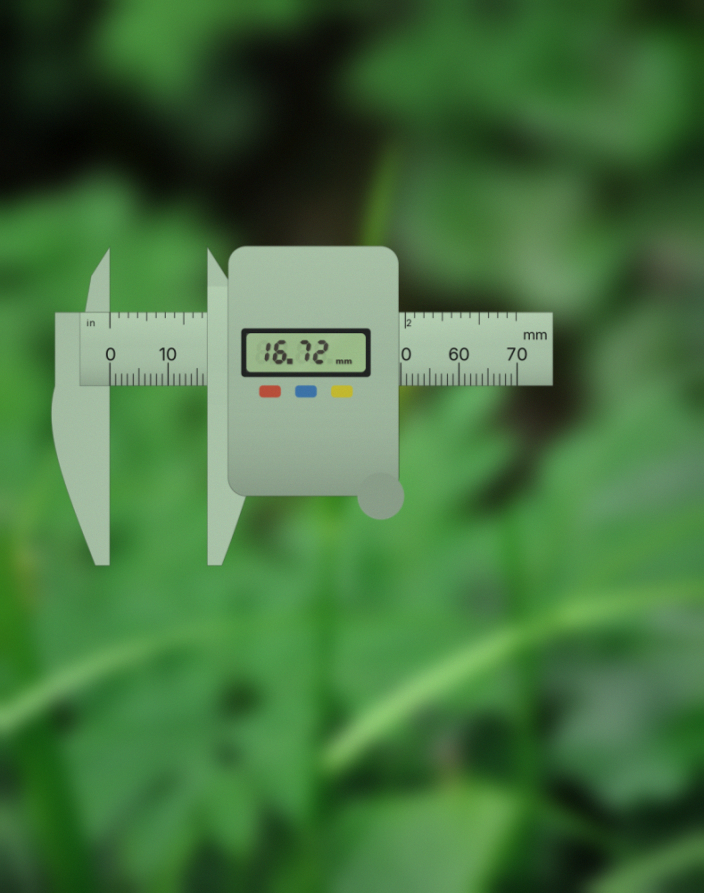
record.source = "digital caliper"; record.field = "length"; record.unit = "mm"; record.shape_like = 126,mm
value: 16.72,mm
